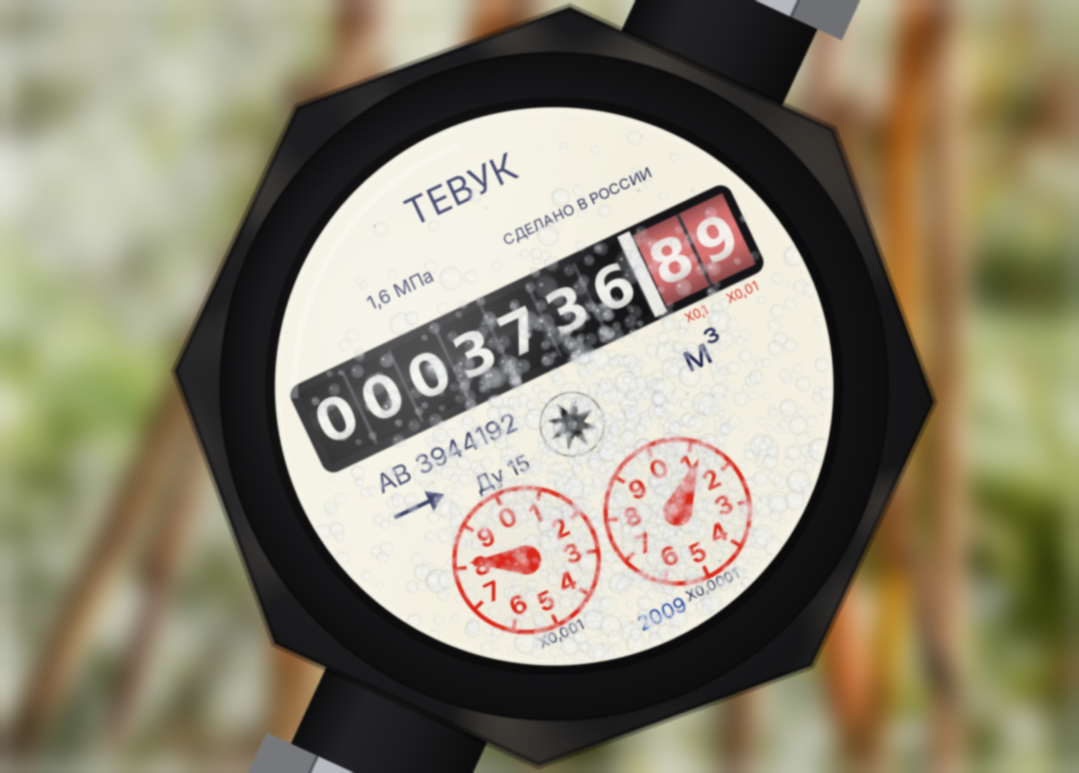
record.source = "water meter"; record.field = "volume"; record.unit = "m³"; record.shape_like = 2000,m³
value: 3736.8981,m³
